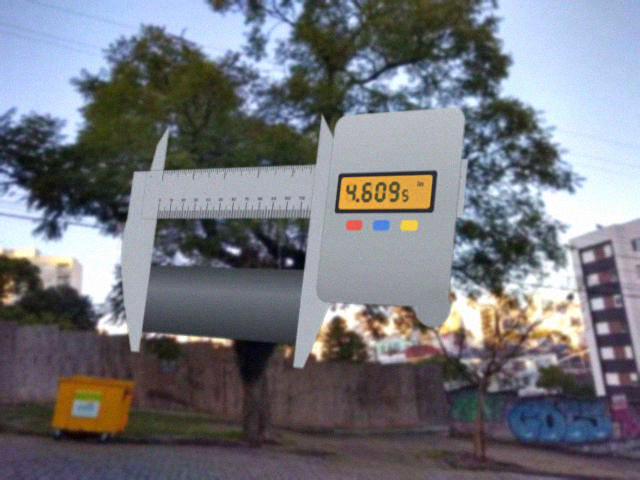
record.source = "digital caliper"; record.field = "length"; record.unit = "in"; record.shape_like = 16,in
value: 4.6095,in
